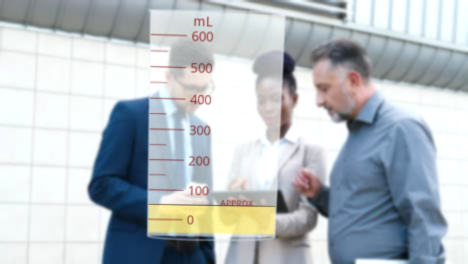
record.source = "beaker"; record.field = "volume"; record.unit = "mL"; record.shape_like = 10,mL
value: 50,mL
